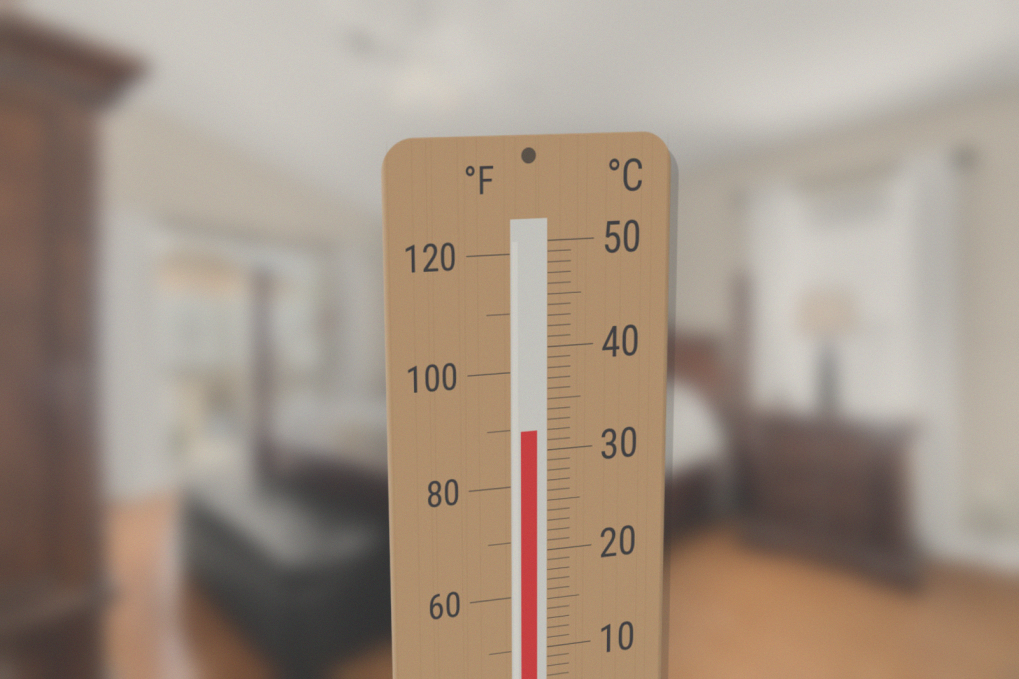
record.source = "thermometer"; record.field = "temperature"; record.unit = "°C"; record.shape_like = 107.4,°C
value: 32,°C
